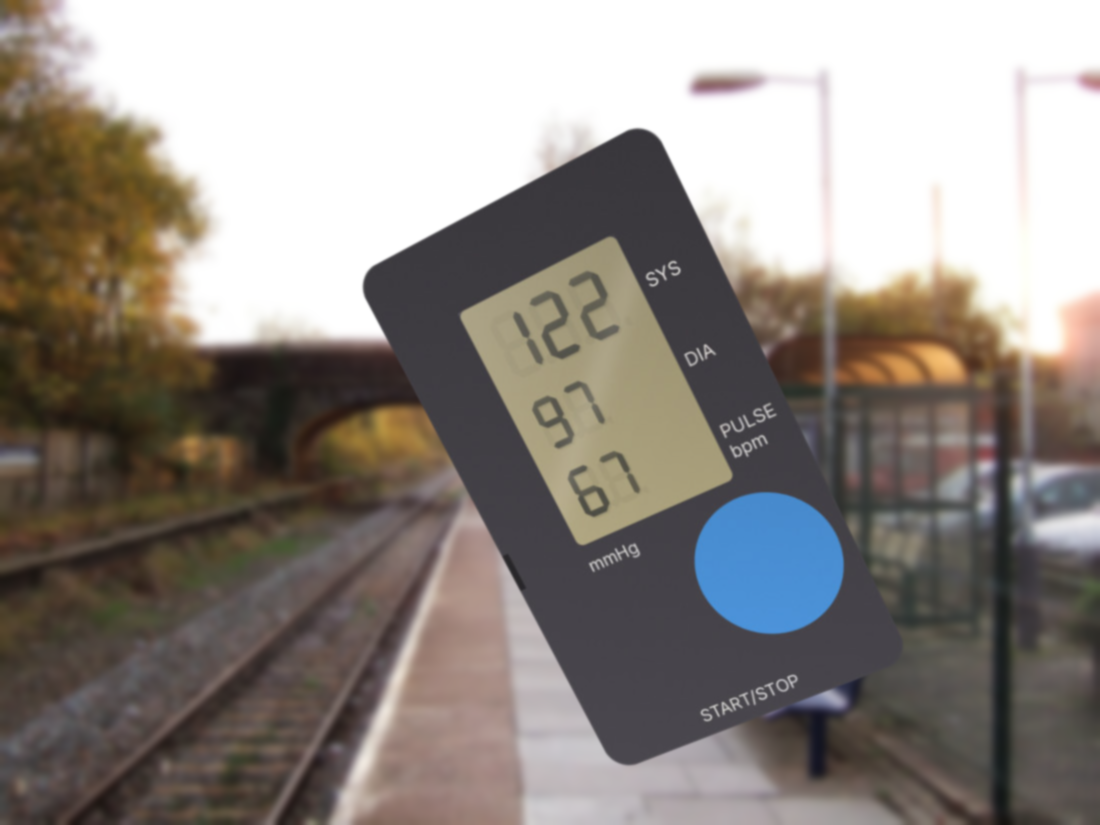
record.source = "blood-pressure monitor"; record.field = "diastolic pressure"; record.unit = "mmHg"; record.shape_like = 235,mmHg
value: 97,mmHg
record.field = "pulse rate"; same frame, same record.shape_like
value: 67,bpm
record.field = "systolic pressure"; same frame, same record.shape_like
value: 122,mmHg
